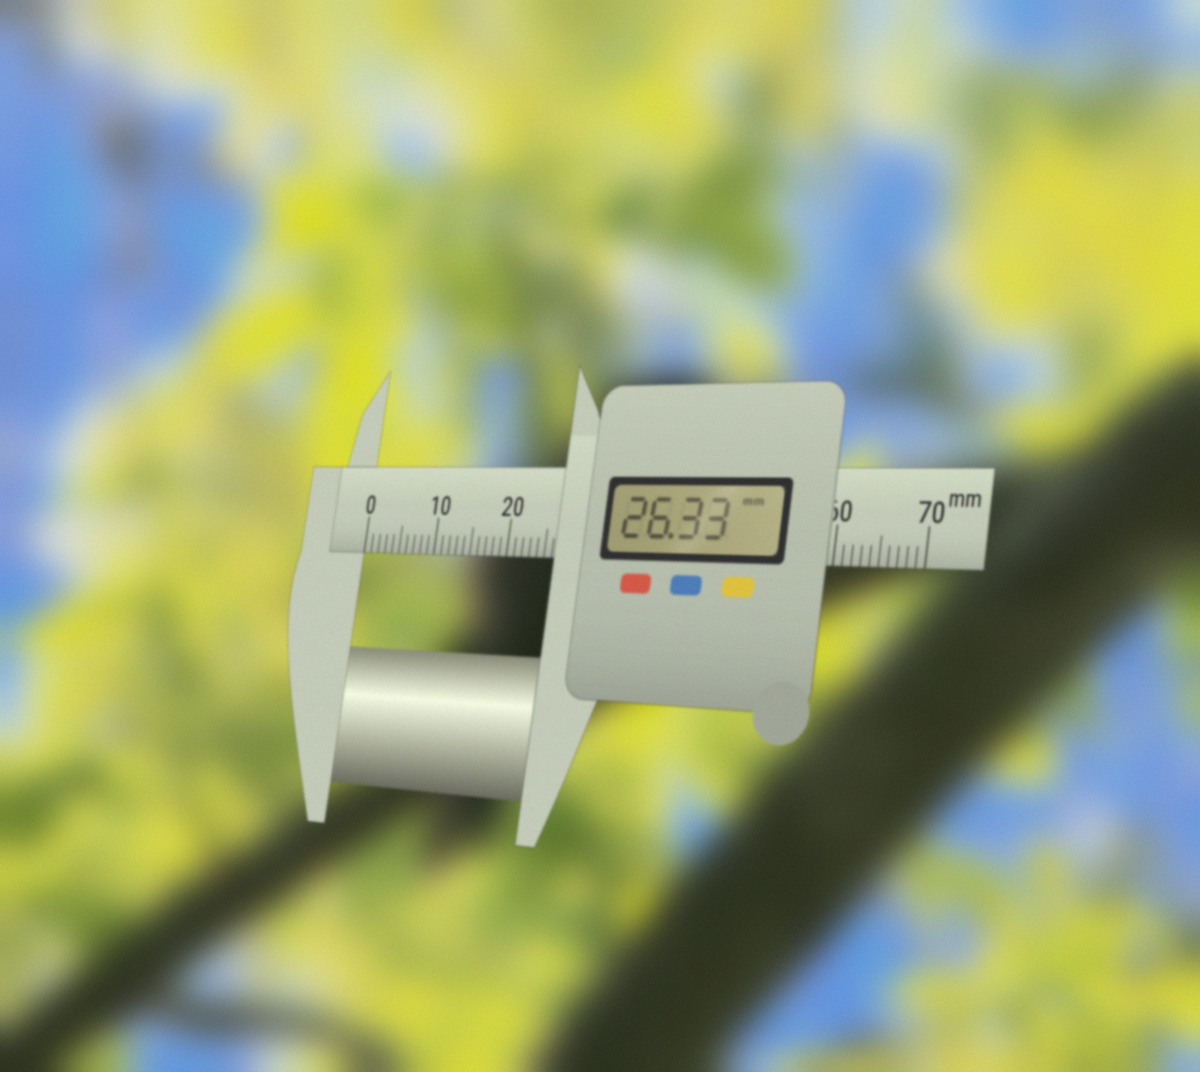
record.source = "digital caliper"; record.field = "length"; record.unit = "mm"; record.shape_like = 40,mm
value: 26.33,mm
